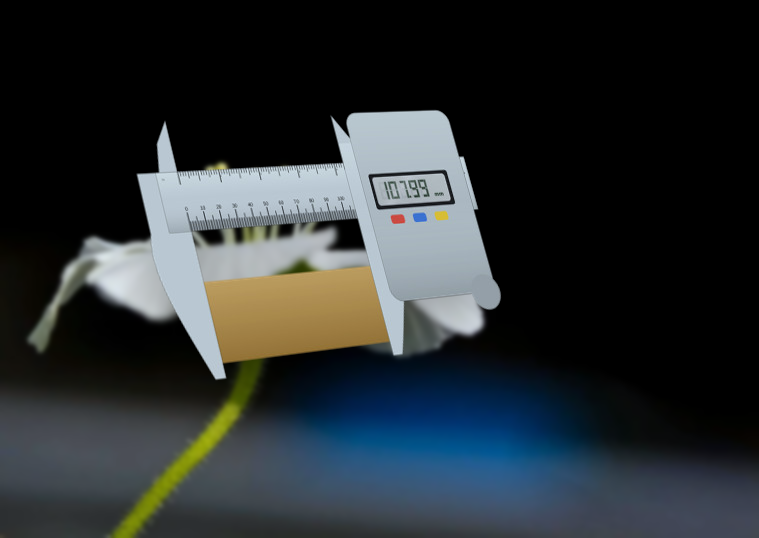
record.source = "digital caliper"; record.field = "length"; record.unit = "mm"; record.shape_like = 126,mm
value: 107.99,mm
